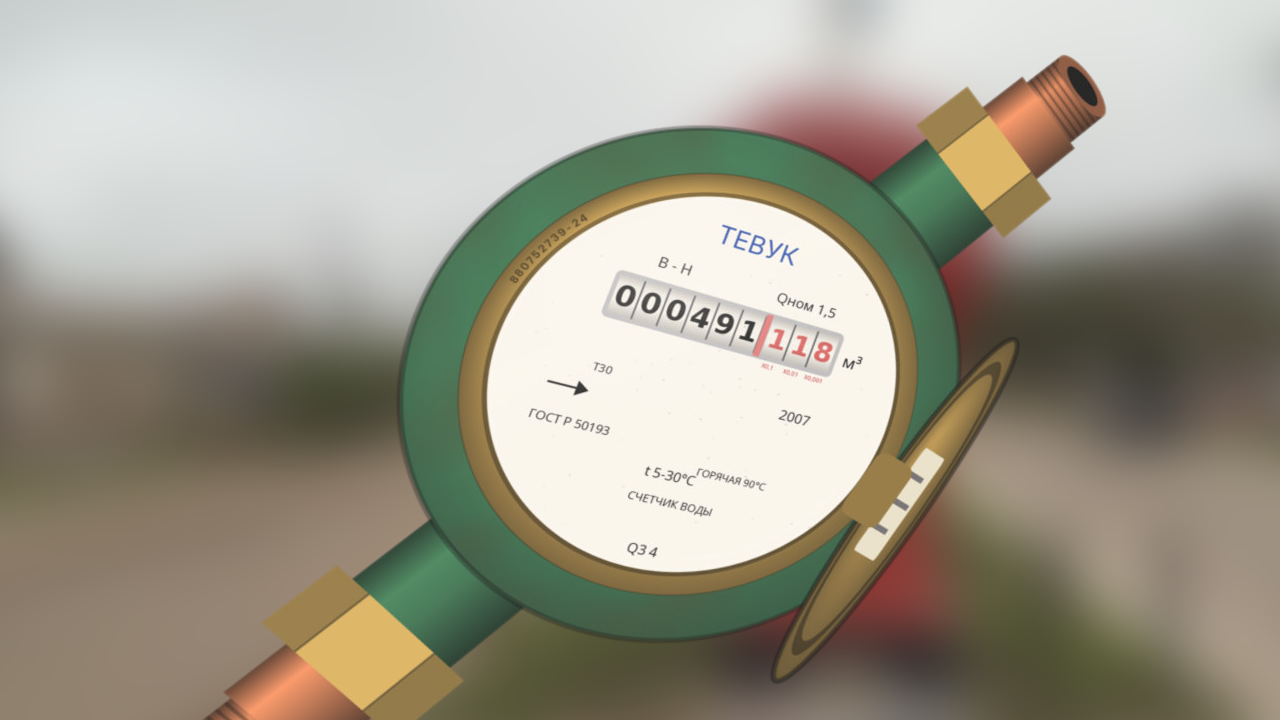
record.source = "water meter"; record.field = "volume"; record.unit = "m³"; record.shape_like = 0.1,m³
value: 491.118,m³
